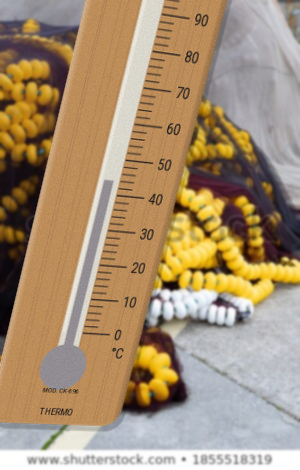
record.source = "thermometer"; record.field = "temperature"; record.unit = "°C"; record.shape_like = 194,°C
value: 44,°C
